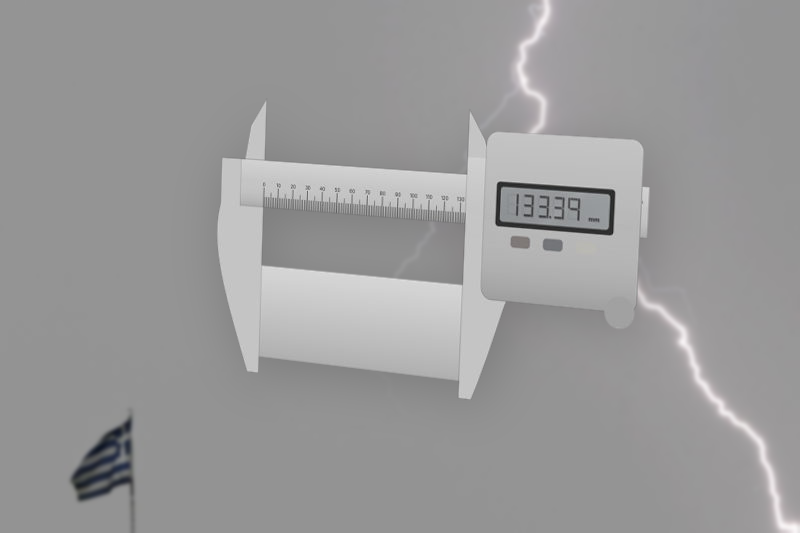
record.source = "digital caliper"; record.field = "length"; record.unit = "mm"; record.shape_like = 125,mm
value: 133.39,mm
